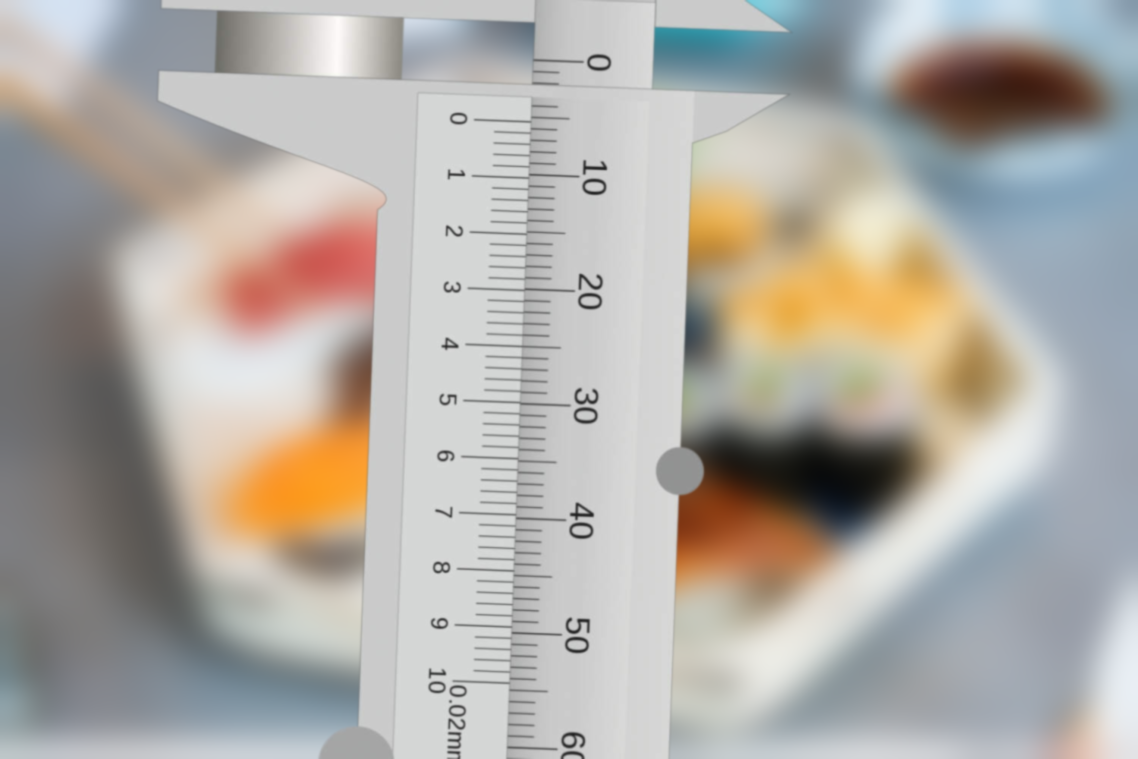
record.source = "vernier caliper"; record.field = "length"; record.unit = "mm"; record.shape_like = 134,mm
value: 5.4,mm
